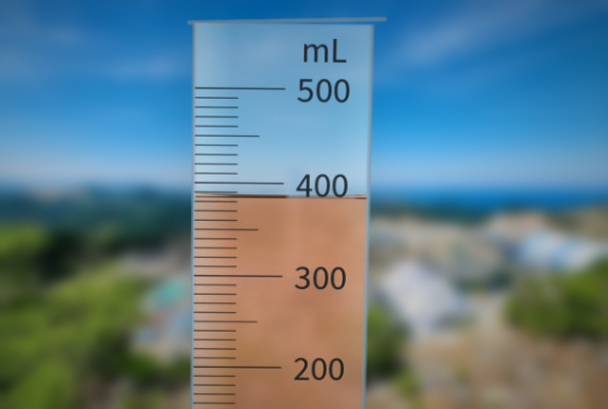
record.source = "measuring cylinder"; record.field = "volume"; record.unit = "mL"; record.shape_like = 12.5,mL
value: 385,mL
